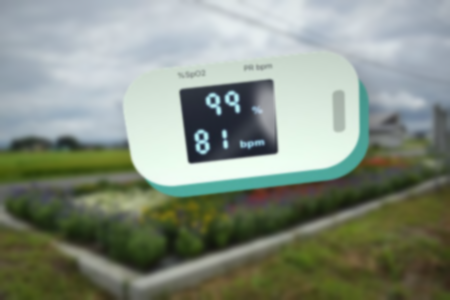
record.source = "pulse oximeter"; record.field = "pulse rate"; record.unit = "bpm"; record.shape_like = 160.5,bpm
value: 81,bpm
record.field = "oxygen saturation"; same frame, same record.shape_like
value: 99,%
